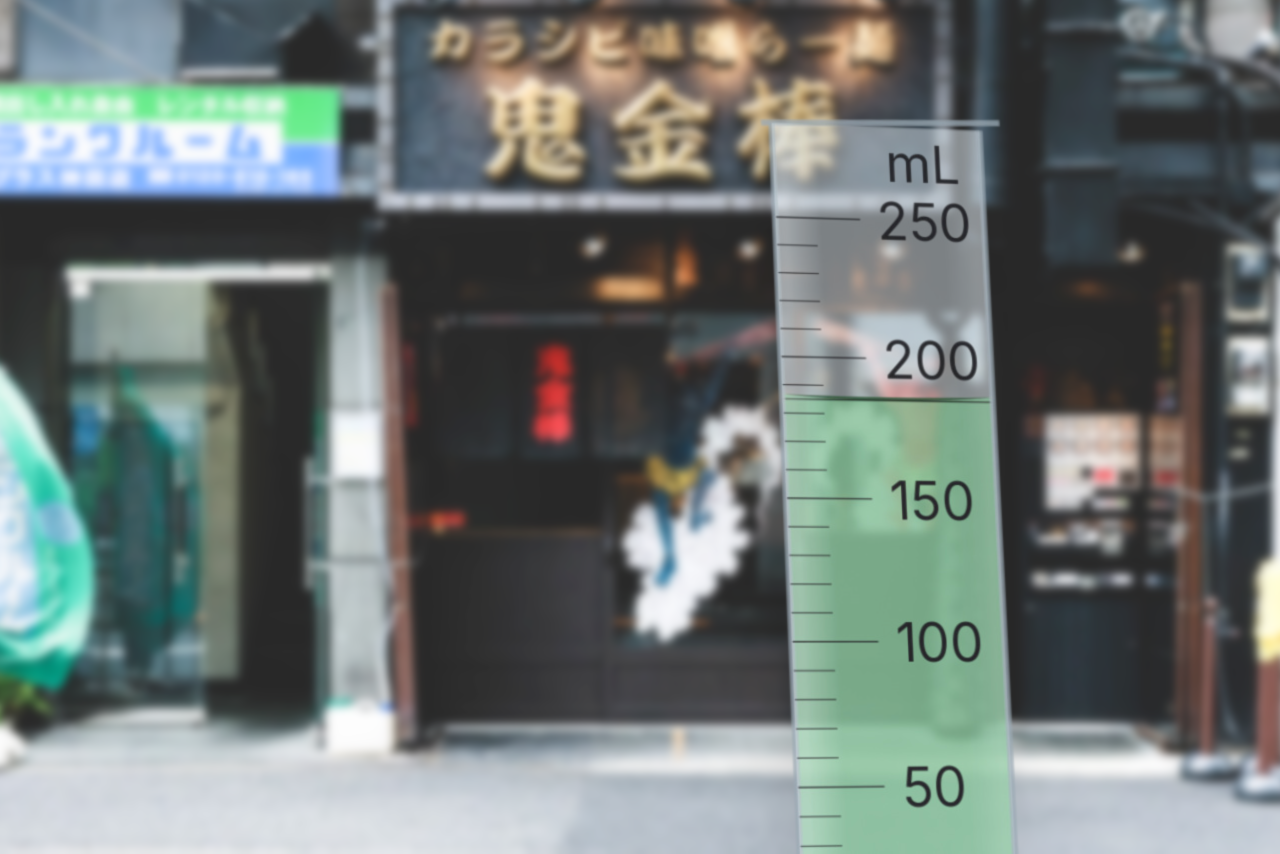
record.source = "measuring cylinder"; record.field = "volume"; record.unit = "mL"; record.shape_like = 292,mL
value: 185,mL
